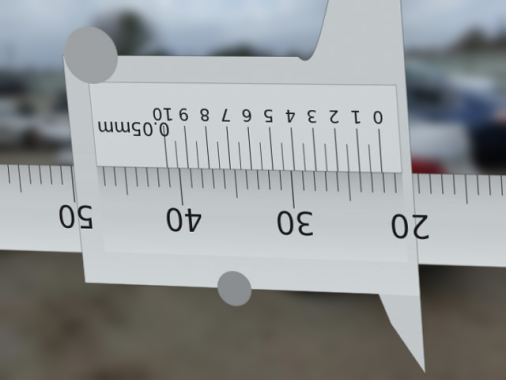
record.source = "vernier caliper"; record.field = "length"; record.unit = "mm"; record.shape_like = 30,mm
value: 22.1,mm
